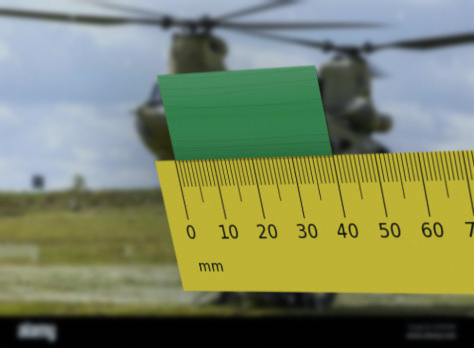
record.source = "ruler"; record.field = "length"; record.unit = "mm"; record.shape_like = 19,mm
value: 40,mm
